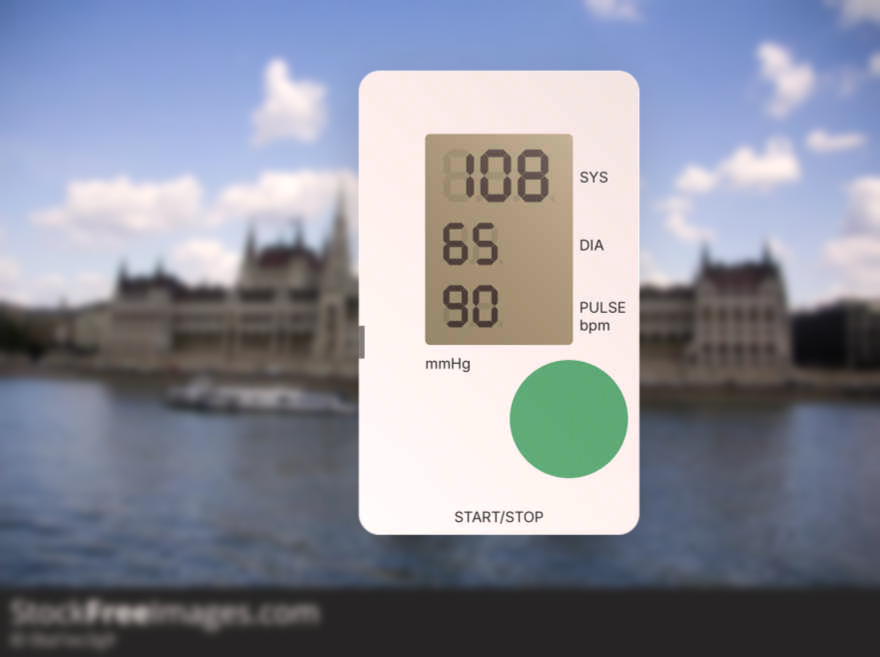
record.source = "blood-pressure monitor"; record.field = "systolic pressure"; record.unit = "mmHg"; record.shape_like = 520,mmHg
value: 108,mmHg
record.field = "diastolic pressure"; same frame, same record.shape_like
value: 65,mmHg
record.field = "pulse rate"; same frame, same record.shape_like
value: 90,bpm
